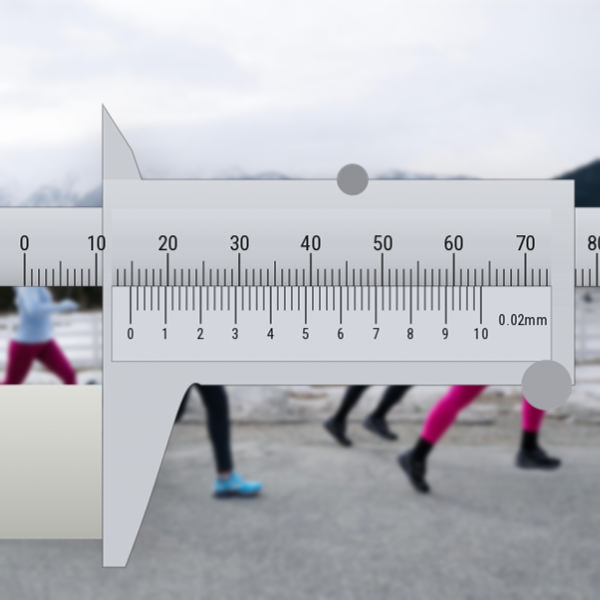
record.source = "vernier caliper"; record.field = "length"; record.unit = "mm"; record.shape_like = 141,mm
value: 14.8,mm
